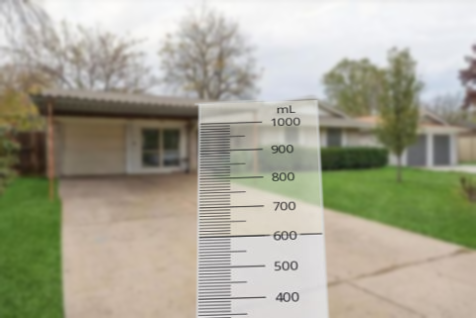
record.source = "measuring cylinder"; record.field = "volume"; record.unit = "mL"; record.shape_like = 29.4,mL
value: 600,mL
